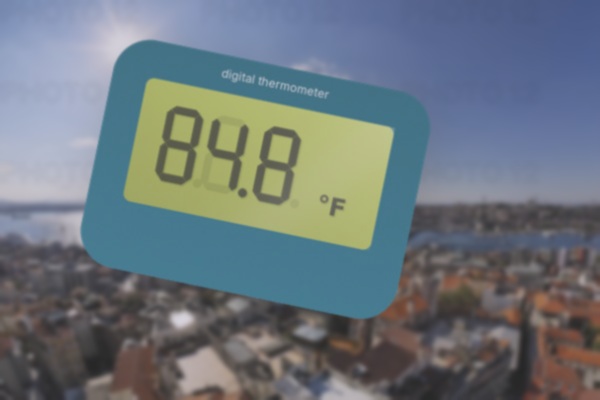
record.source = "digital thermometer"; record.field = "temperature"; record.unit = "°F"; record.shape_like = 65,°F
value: 84.8,°F
